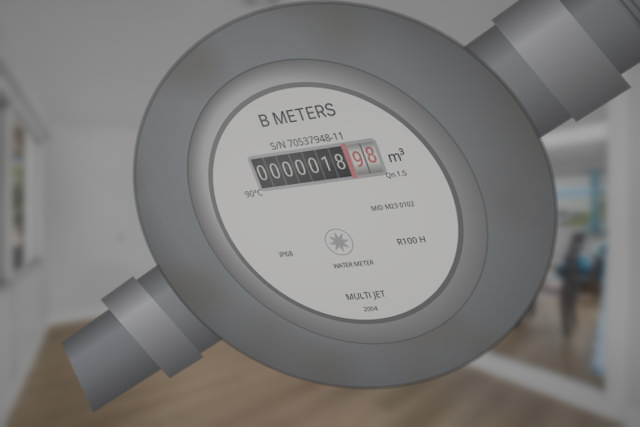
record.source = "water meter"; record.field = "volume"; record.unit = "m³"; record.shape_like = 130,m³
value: 18.98,m³
